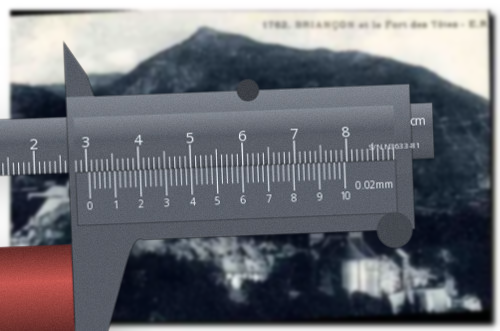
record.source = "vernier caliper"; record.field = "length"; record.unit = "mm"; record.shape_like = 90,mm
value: 30.5,mm
